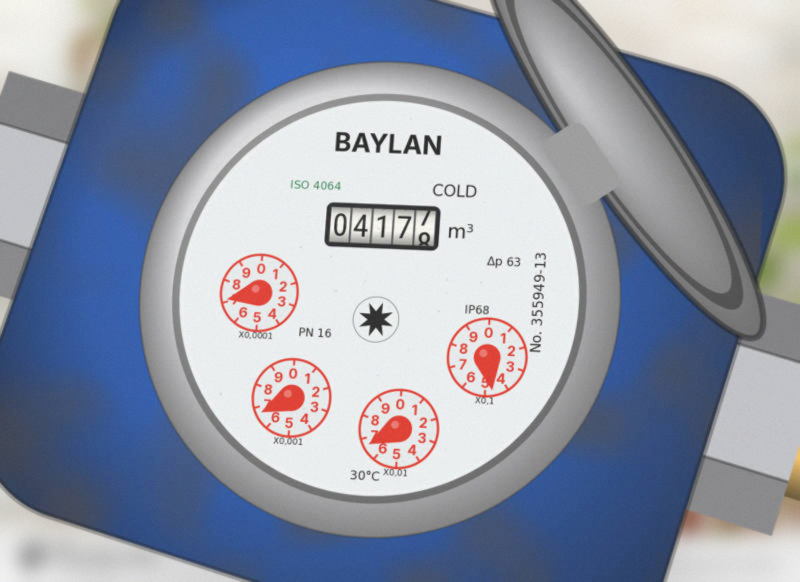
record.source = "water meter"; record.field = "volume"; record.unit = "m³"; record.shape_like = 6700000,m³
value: 4177.4667,m³
